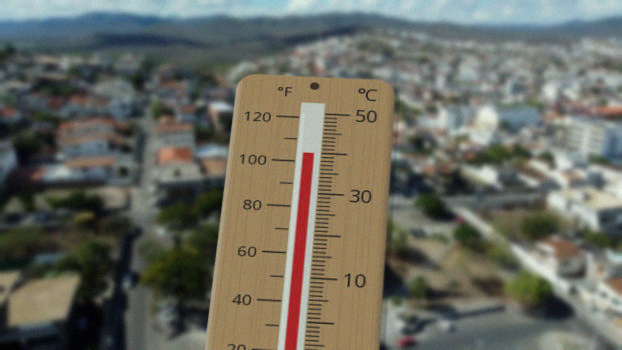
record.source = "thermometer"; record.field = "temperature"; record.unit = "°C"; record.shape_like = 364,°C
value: 40,°C
